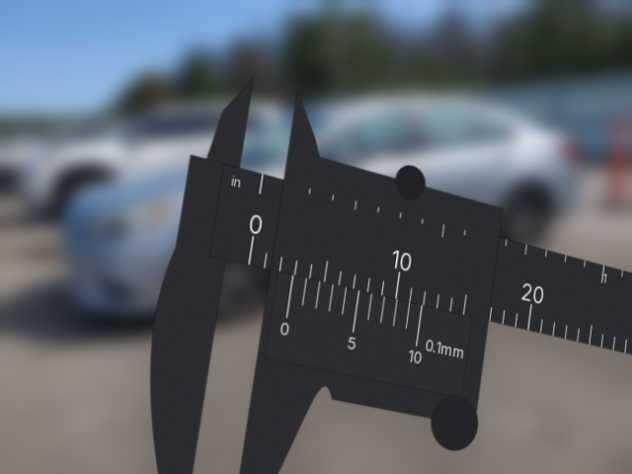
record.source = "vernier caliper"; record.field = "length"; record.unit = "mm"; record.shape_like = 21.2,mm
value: 2.9,mm
